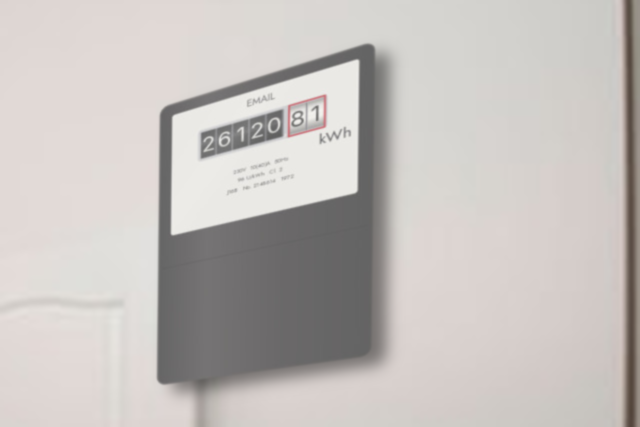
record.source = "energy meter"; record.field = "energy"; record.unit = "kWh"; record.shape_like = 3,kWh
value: 26120.81,kWh
